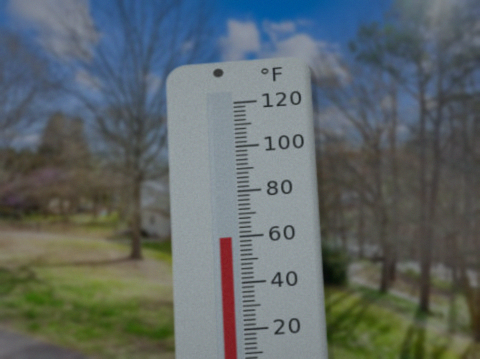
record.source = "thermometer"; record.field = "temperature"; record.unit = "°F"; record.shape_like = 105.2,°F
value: 60,°F
